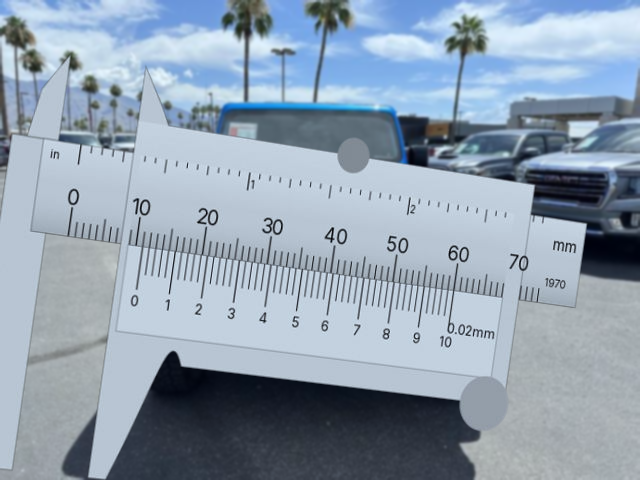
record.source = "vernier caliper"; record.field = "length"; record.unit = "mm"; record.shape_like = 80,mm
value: 11.0,mm
